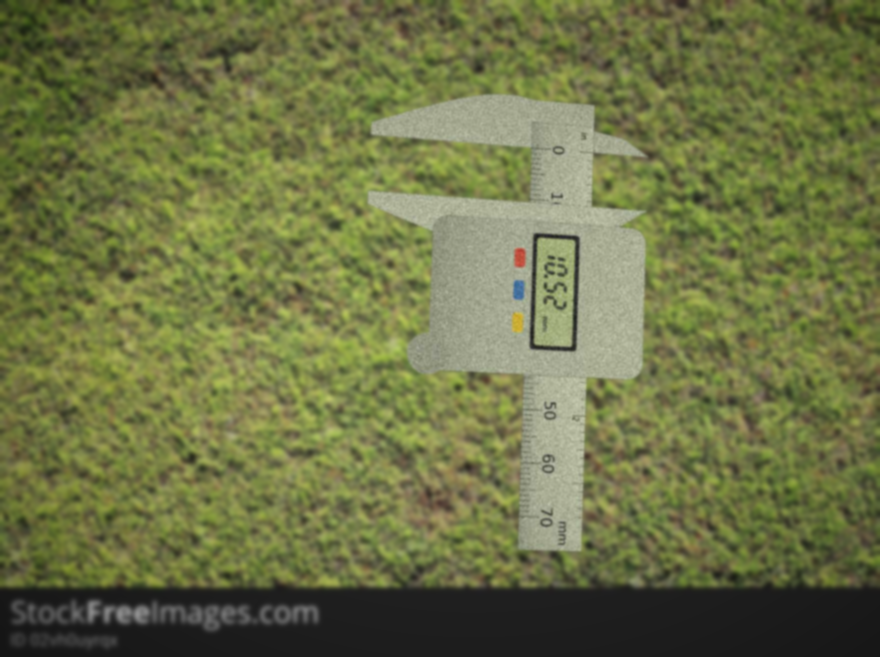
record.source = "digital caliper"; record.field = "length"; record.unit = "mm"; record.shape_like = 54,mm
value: 10.52,mm
